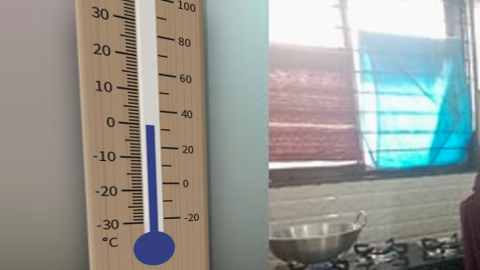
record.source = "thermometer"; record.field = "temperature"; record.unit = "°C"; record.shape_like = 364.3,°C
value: 0,°C
